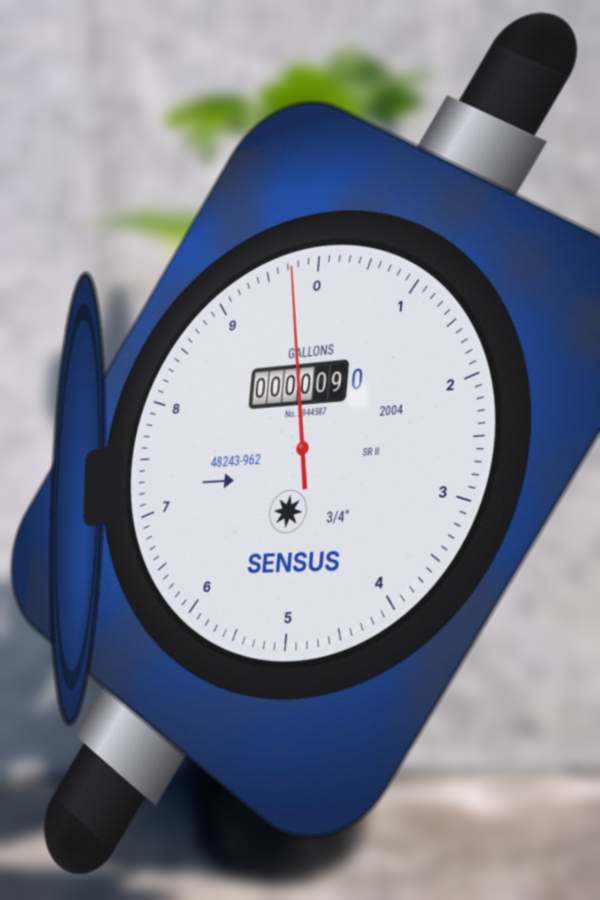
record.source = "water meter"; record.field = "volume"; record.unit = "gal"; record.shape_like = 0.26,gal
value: 89.7,gal
